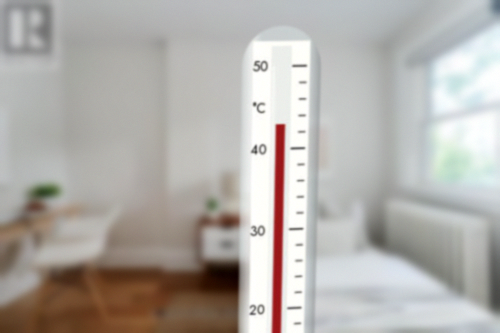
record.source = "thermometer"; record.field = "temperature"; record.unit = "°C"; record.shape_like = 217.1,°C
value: 43,°C
